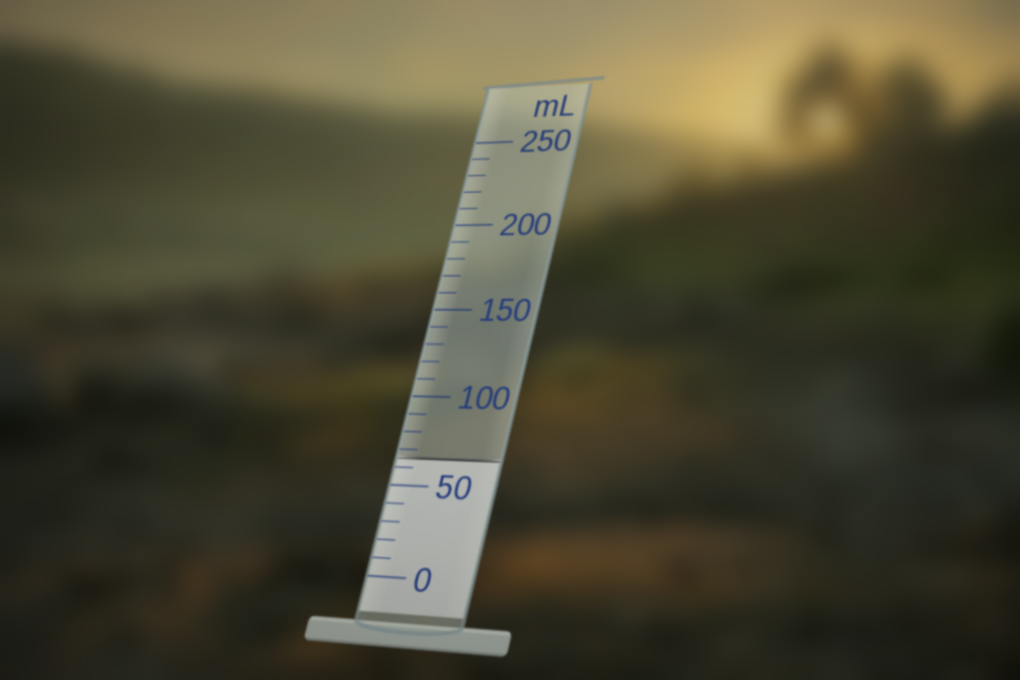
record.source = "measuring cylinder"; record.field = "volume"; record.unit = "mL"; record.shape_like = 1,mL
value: 65,mL
